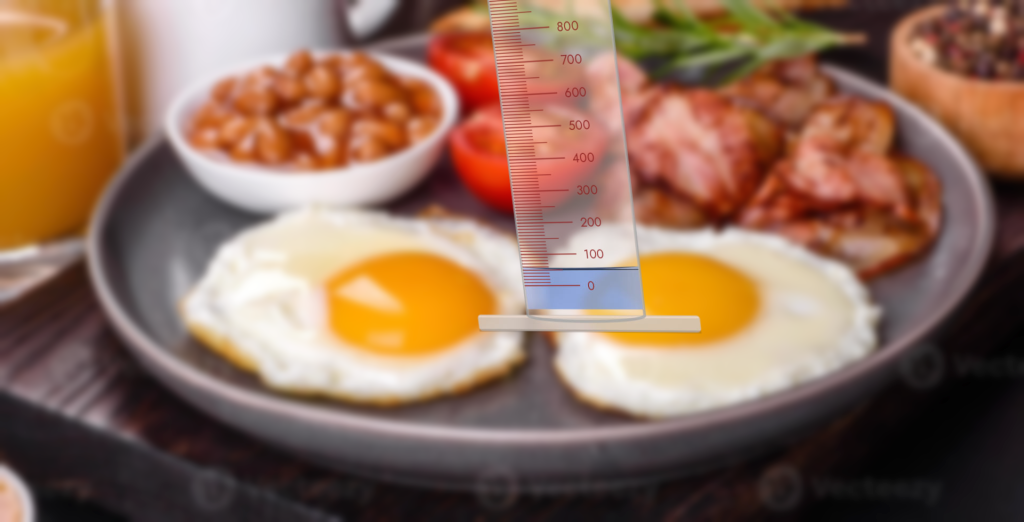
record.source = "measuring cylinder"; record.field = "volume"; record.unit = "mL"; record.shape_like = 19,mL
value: 50,mL
